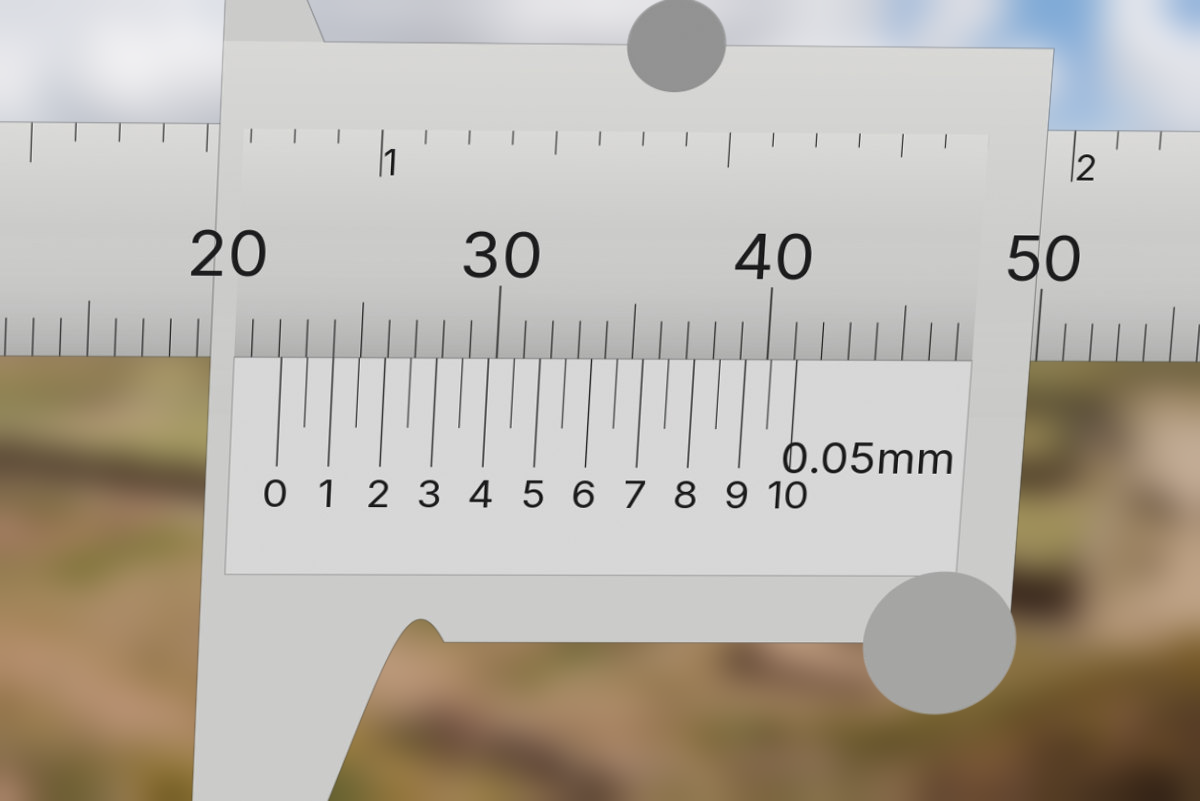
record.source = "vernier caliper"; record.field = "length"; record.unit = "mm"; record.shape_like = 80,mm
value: 22.10,mm
